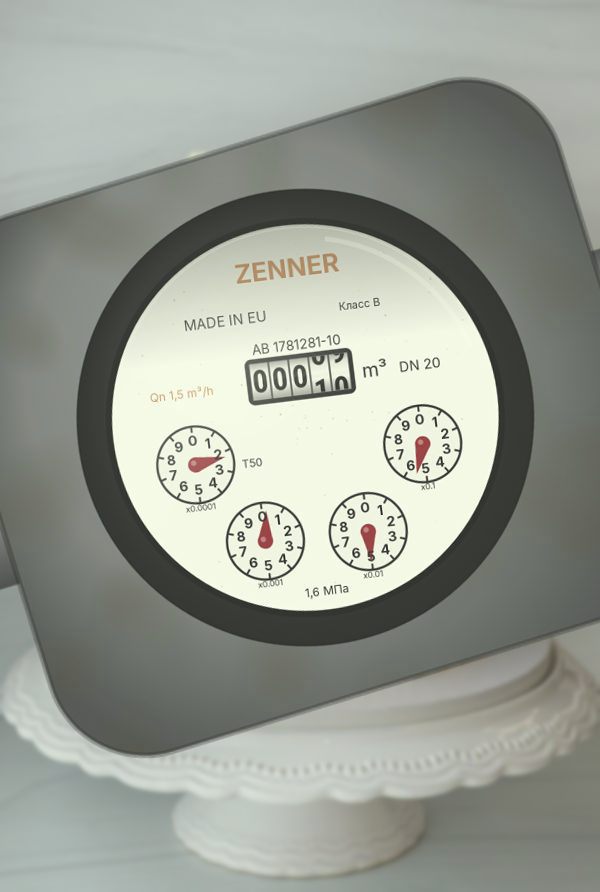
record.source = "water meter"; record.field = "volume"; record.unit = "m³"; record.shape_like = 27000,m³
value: 9.5502,m³
